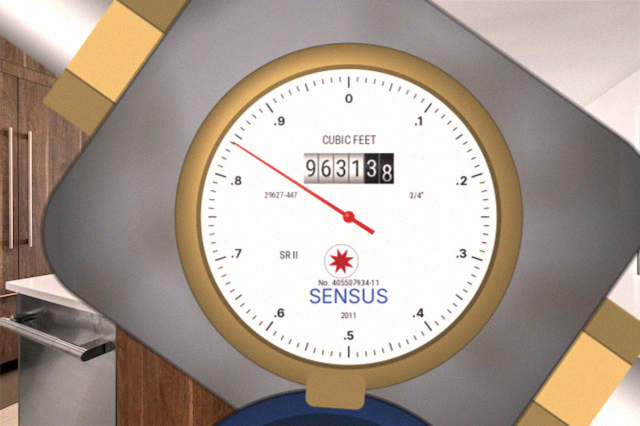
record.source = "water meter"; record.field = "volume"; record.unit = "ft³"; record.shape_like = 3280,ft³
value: 963137.84,ft³
